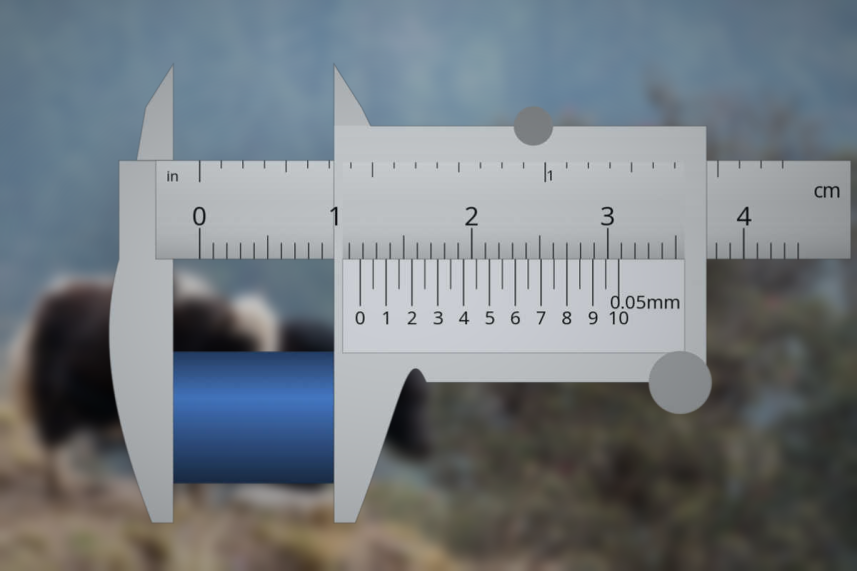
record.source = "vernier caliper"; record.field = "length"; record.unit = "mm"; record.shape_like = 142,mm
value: 11.8,mm
